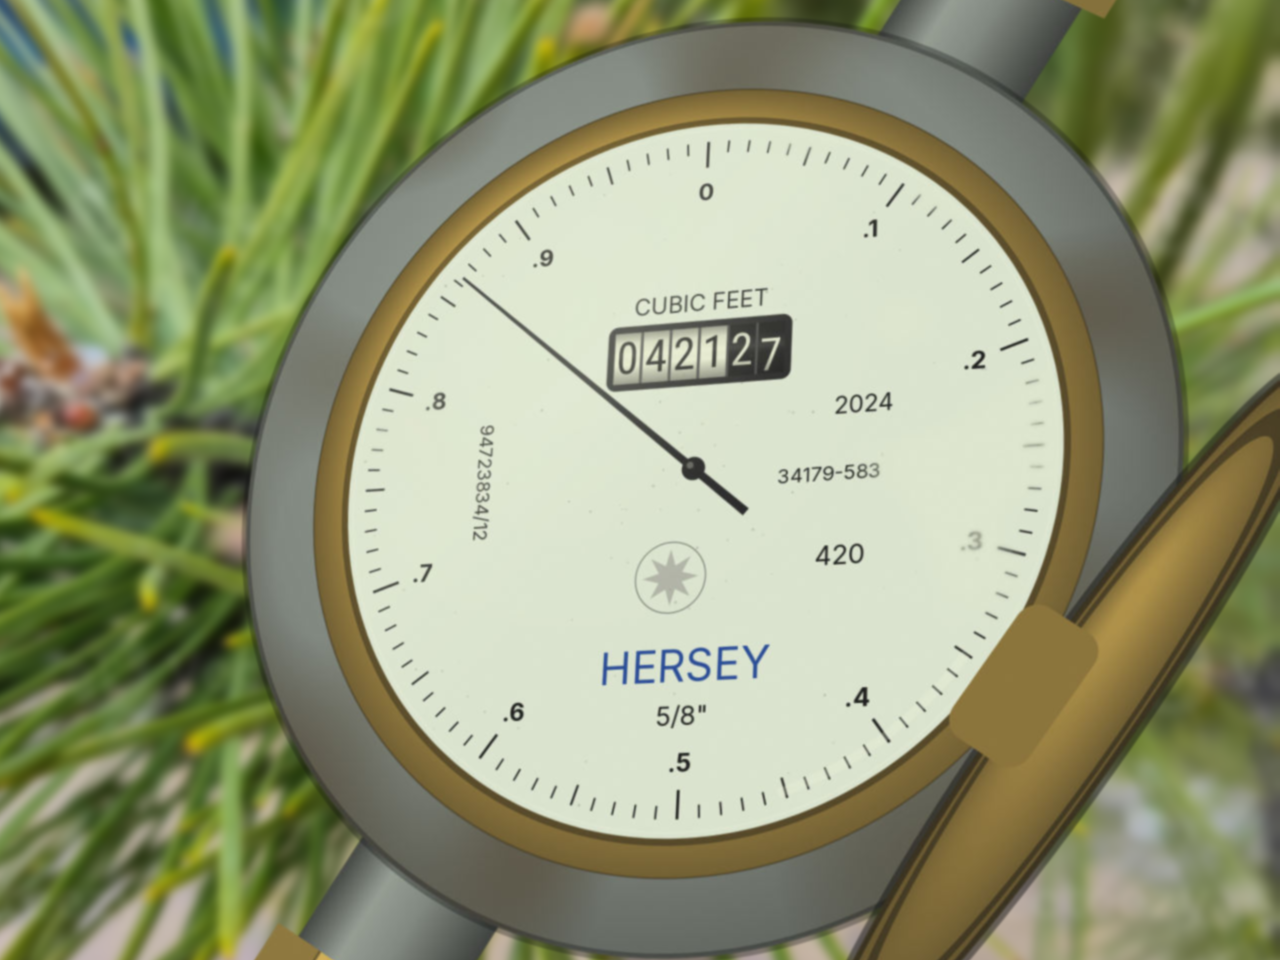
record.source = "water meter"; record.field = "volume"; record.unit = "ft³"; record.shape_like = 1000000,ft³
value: 42126.86,ft³
